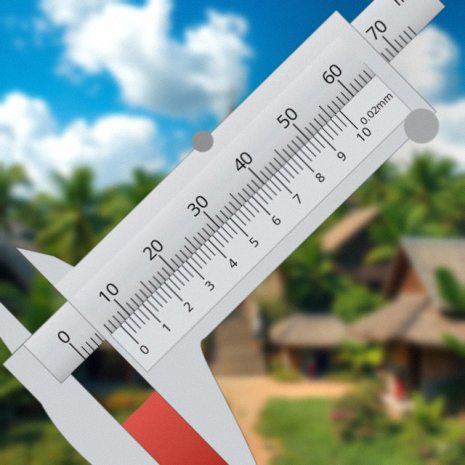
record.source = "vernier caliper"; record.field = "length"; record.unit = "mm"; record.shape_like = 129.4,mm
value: 7.8,mm
